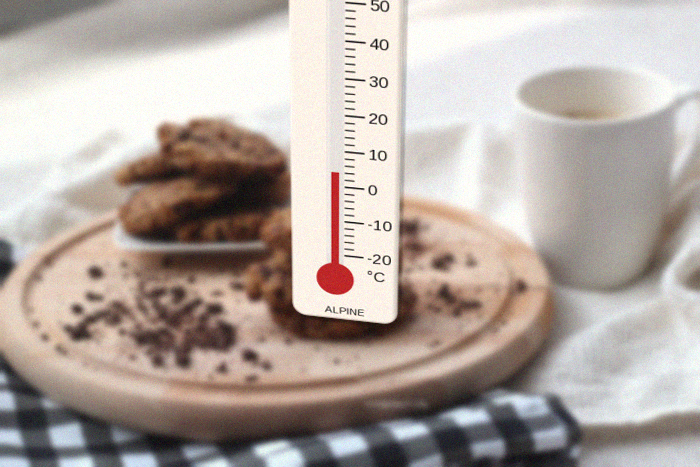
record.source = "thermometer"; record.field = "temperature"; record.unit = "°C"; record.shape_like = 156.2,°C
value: 4,°C
